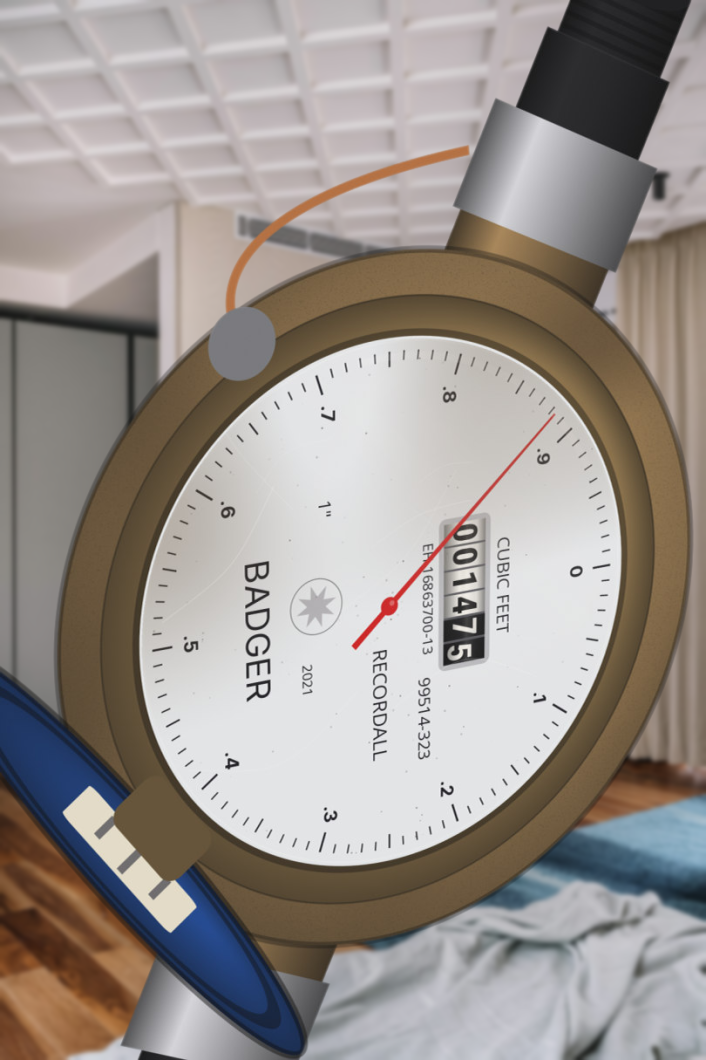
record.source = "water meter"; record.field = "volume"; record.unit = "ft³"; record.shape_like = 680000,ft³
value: 1474.88,ft³
